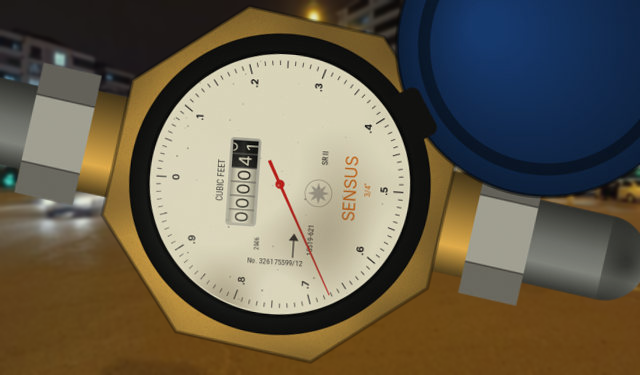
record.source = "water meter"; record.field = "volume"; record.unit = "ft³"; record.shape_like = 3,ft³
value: 40.67,ft³
